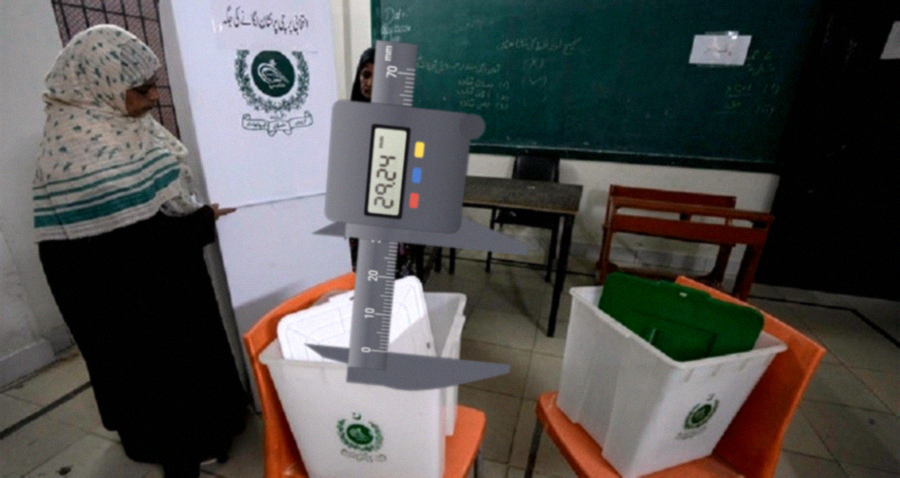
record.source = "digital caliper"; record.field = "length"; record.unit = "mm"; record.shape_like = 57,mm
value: 29.24,mm
